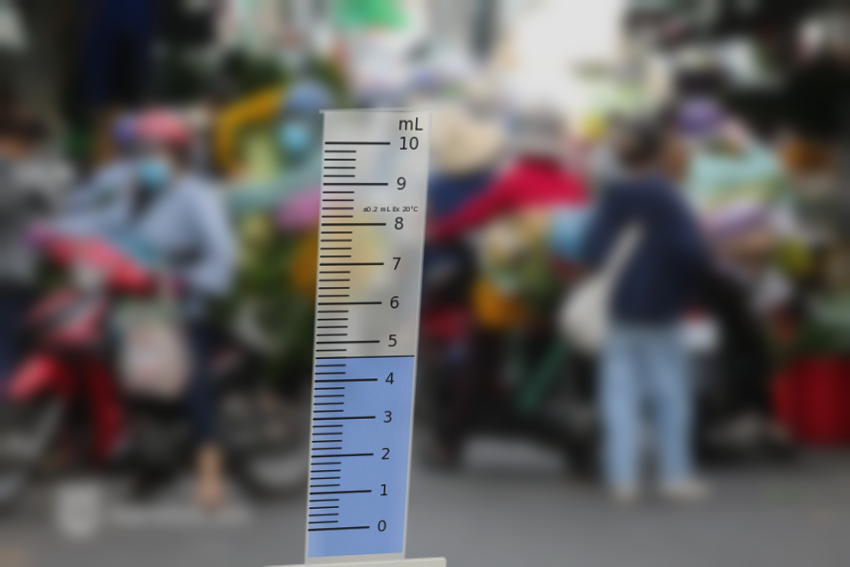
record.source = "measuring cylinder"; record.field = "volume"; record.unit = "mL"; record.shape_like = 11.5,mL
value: 4.6,mL
